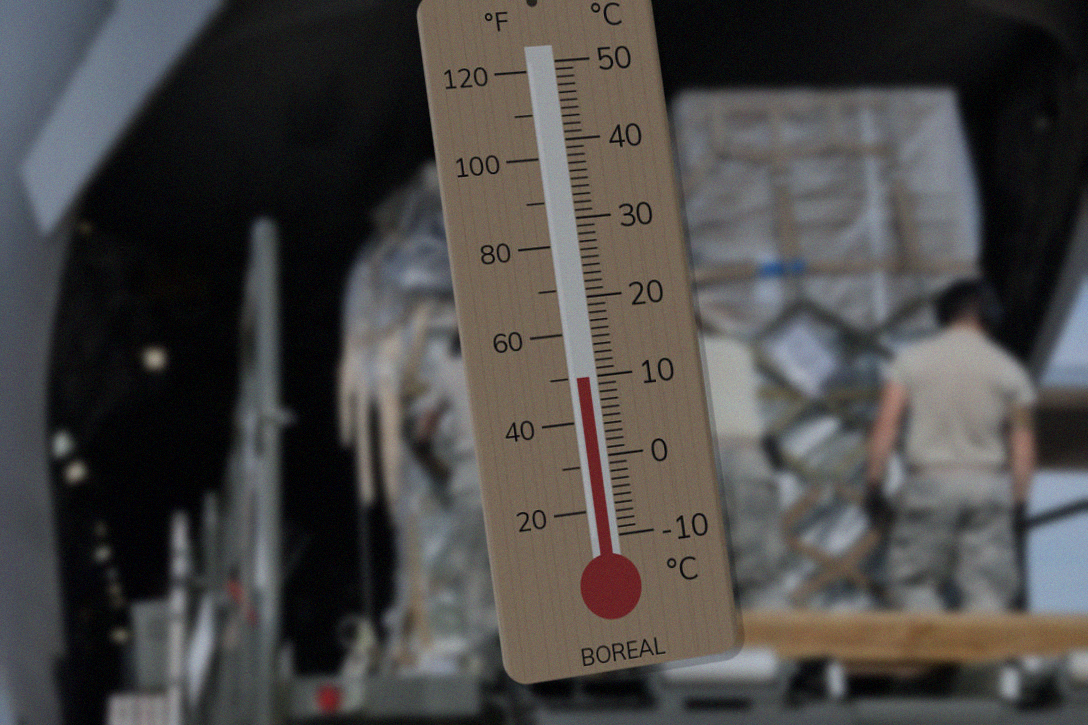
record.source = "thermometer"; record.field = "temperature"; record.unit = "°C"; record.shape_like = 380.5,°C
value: 10,°C
